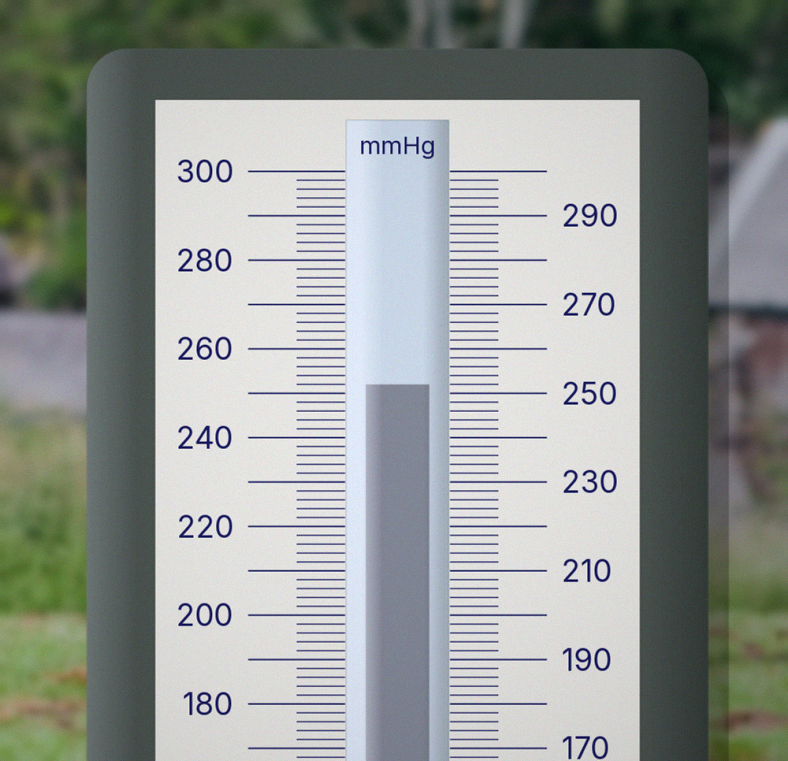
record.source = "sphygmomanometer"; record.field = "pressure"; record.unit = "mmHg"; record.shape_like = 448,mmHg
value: 252,mmHg
